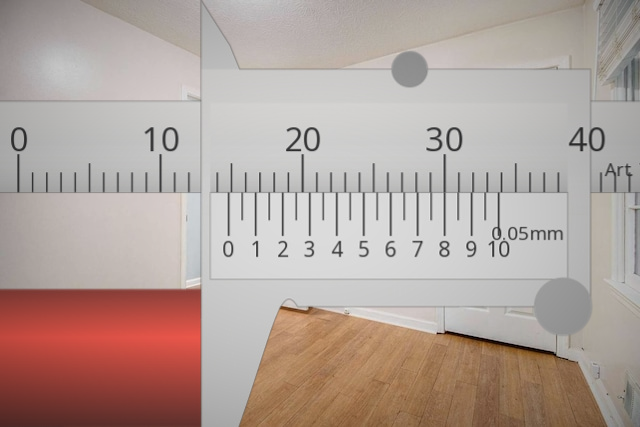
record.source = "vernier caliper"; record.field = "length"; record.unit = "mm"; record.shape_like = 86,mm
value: 14.8,mm
